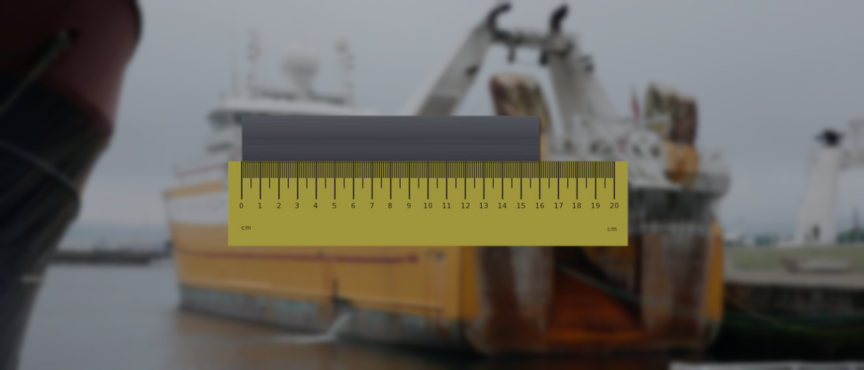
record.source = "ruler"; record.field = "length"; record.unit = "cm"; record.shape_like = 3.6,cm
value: 16,cm
